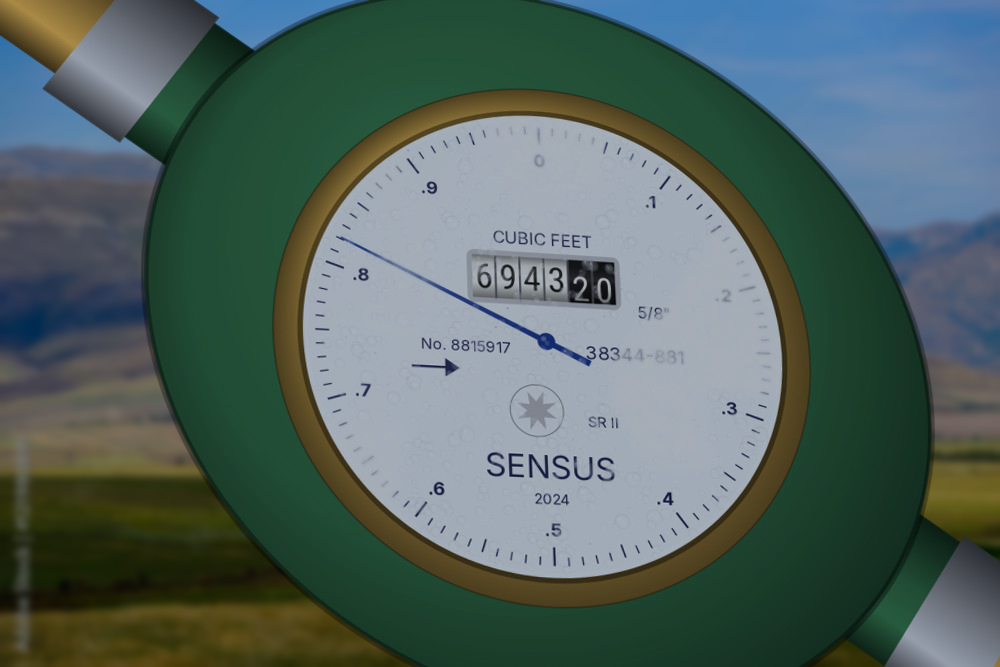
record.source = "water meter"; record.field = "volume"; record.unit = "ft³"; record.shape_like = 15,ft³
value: 694319.82,ft³
